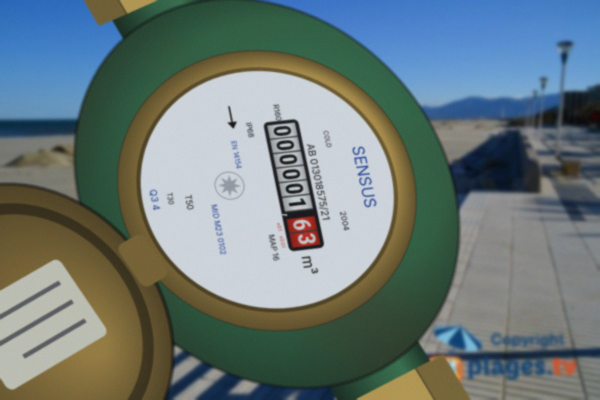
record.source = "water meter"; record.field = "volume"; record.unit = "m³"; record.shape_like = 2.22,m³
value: 1.63,m³
